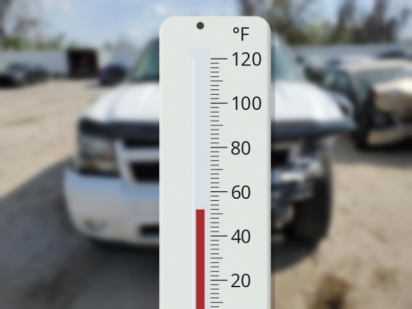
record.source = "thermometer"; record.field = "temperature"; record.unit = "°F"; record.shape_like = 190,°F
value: 52,°F
